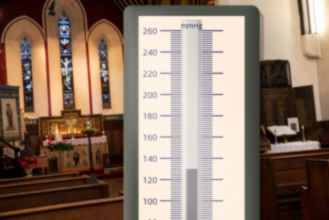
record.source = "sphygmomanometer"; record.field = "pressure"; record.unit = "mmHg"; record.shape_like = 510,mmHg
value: 130,mmHg
